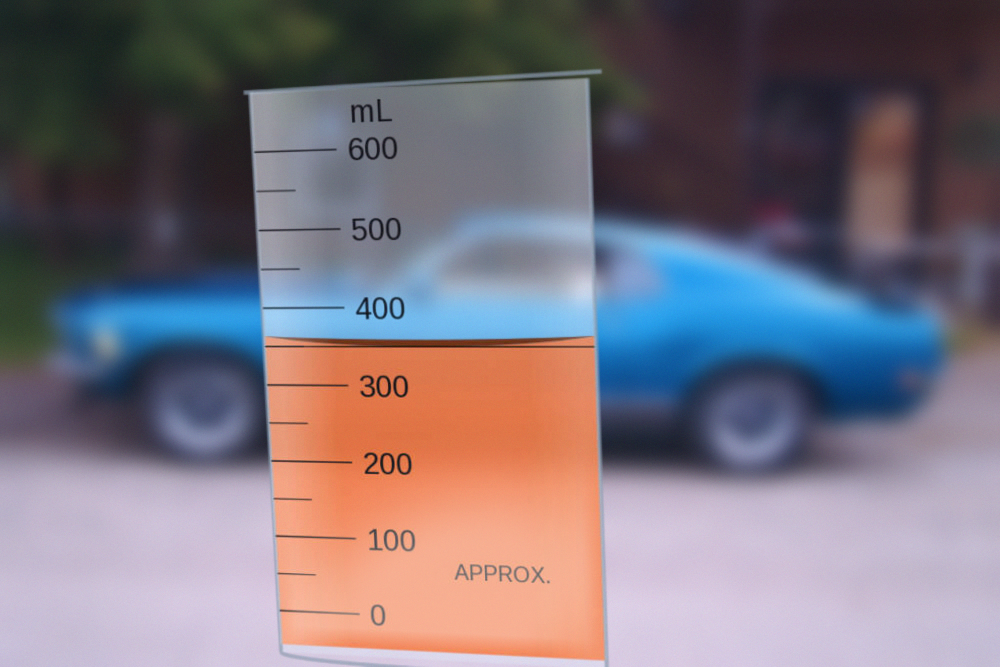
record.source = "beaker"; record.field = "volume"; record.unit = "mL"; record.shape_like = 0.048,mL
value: 350,mL
